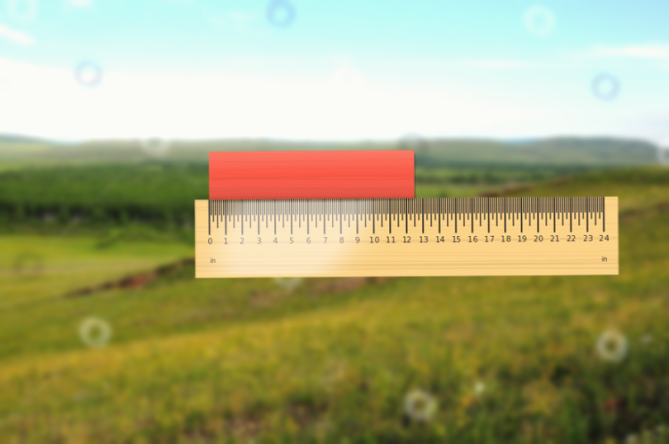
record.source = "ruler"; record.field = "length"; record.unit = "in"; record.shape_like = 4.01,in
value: 12.5,in
